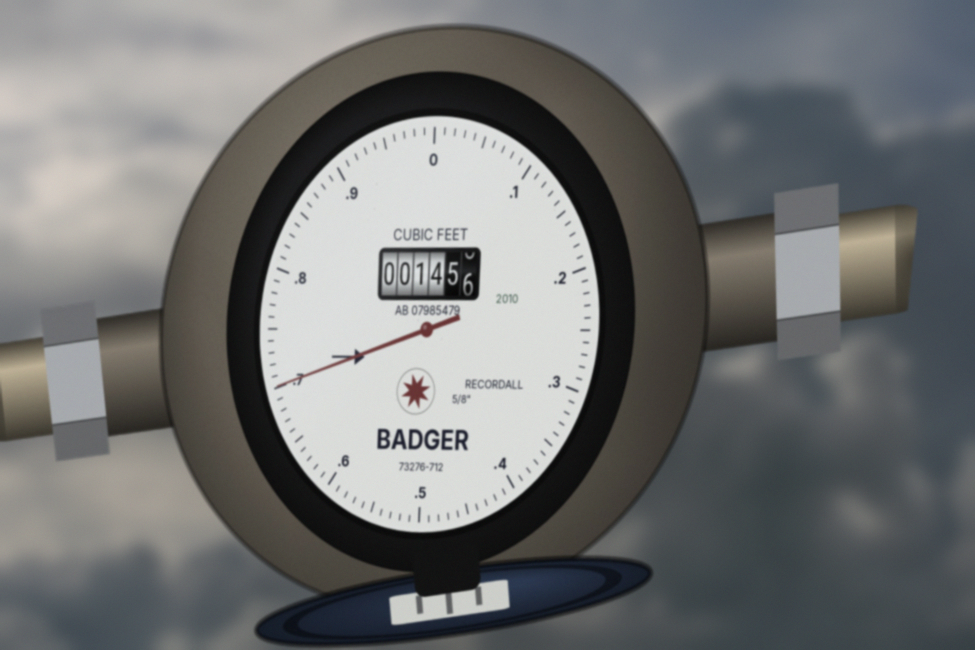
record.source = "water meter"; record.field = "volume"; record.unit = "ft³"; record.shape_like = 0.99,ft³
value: 1455.70,ft³
